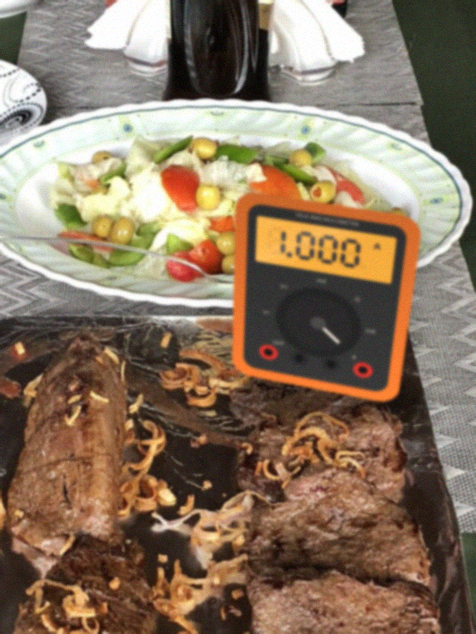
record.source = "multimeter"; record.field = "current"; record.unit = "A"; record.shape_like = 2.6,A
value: 1.000,A
